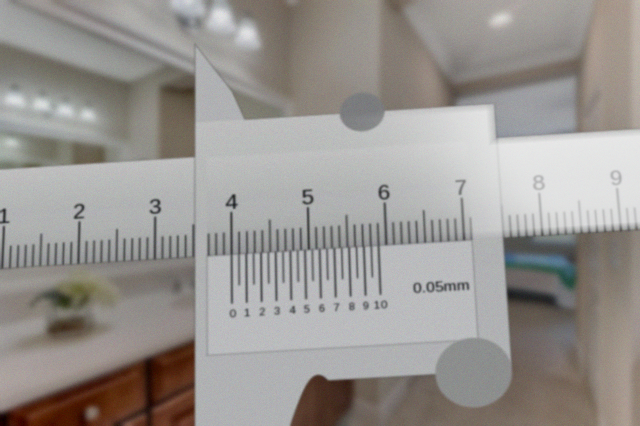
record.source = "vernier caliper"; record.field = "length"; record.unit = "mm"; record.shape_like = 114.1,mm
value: 40.0,mm
